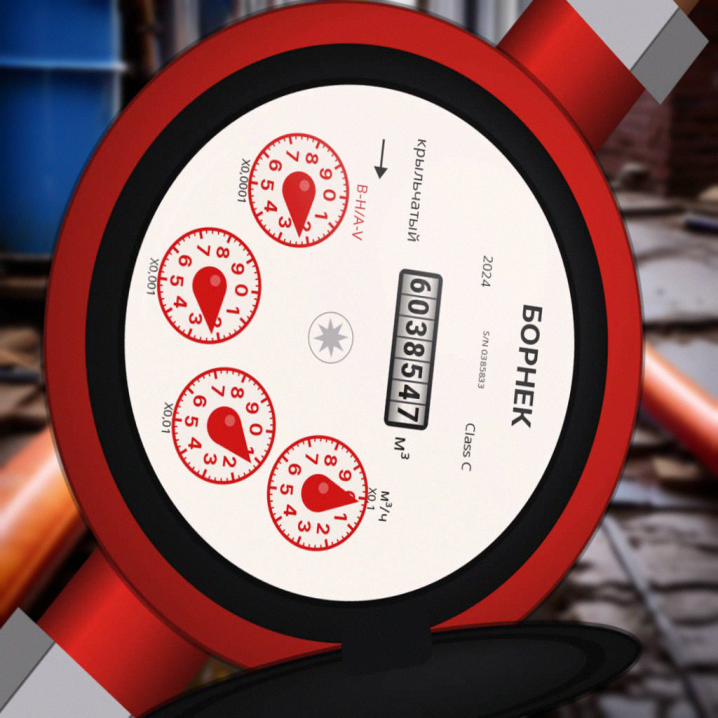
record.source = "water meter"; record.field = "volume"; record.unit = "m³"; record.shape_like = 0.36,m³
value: 6038547.0122,m³
